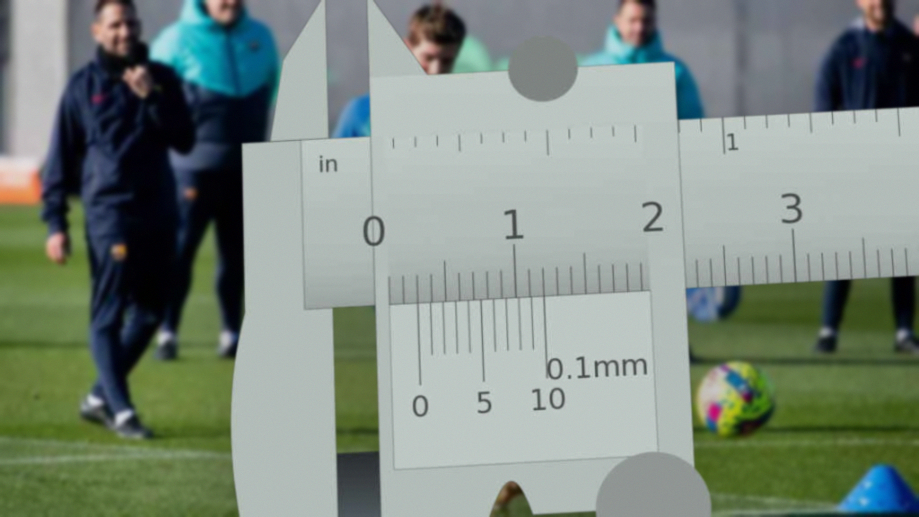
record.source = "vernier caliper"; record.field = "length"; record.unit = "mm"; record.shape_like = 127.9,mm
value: 3.0,mm
